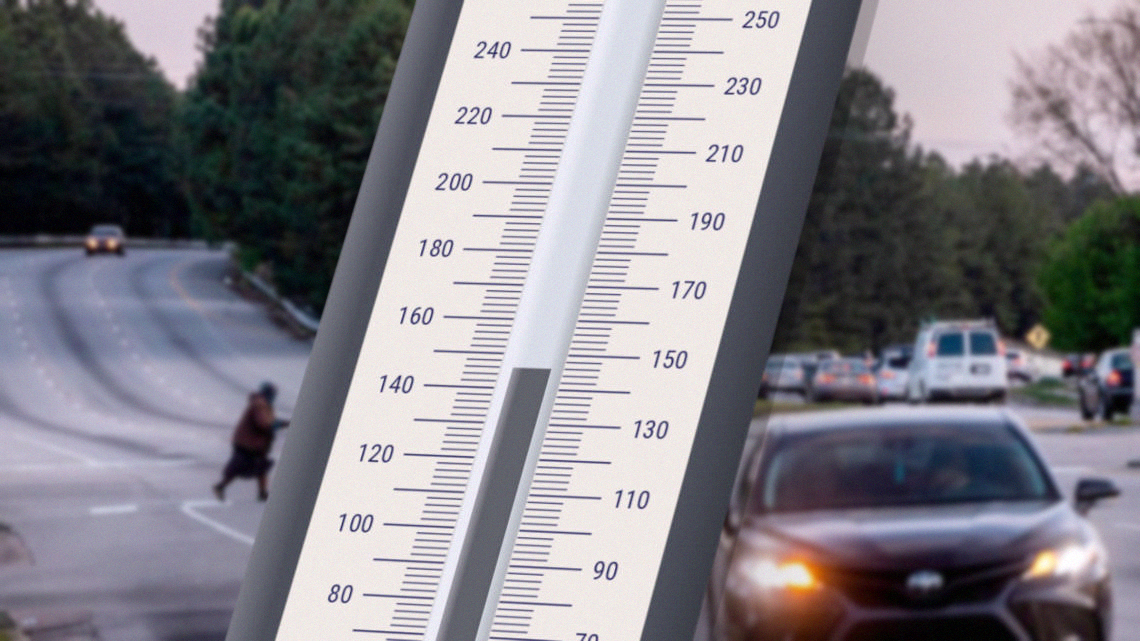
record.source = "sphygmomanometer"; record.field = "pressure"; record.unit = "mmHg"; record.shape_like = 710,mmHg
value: 146,mmHg
